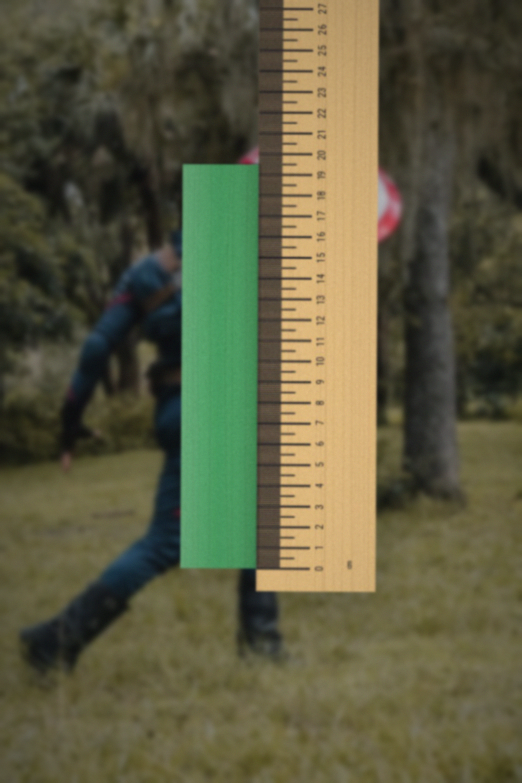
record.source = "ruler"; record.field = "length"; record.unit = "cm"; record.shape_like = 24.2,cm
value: 19.5,cm
